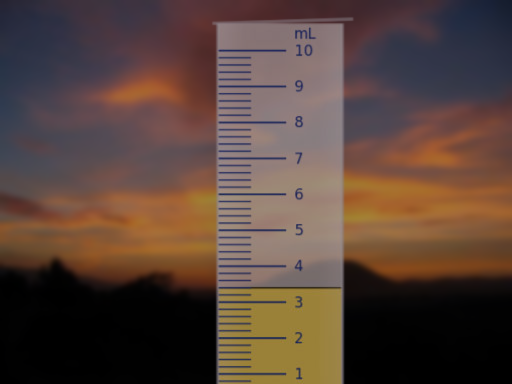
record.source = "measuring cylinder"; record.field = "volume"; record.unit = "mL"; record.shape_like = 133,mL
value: 3.4,mL
